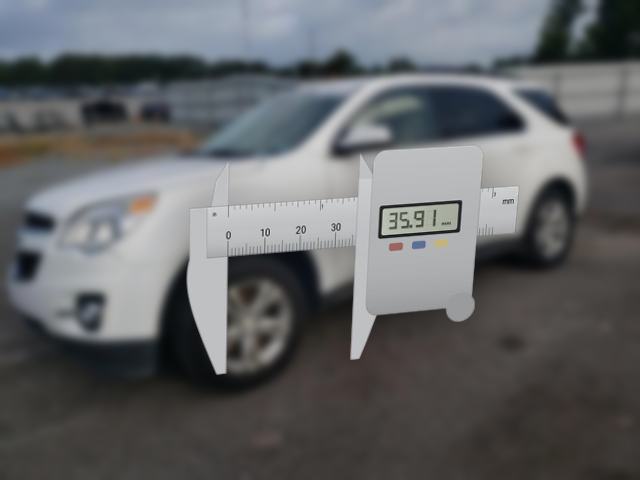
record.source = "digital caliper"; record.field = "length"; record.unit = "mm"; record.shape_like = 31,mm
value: 35.91,mm
